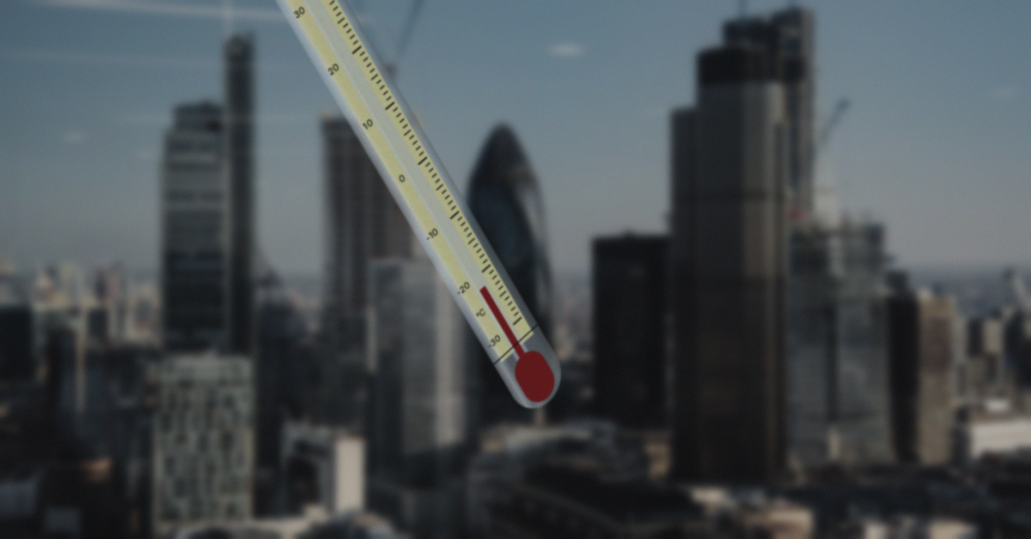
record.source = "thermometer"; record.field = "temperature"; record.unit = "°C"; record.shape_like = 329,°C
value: -22,°C
